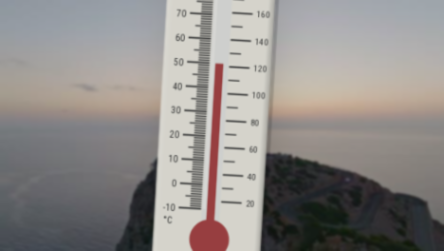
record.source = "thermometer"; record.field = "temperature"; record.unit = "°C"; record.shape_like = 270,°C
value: 50,°C
